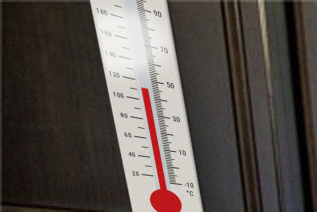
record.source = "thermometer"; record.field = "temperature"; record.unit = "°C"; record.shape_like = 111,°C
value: 45,°C
